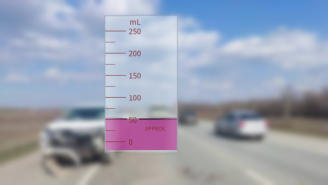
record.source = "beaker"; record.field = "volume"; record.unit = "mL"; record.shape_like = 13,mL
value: 50,mL
